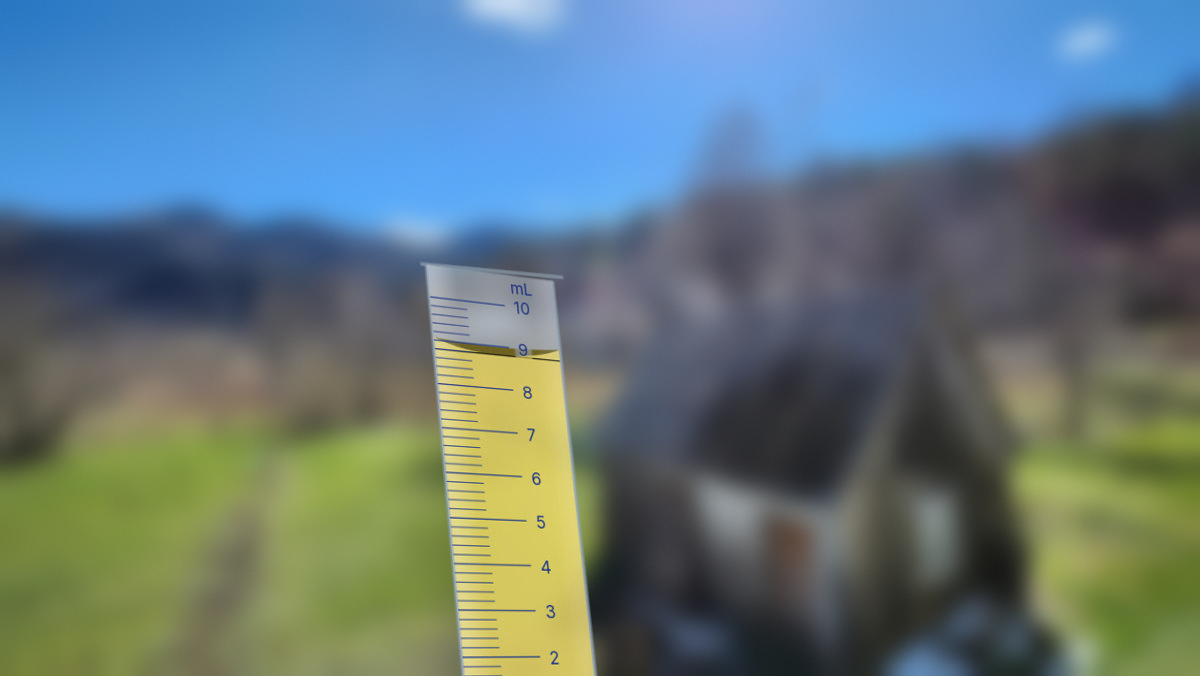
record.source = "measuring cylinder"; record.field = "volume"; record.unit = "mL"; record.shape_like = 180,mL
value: 8.8,mL
